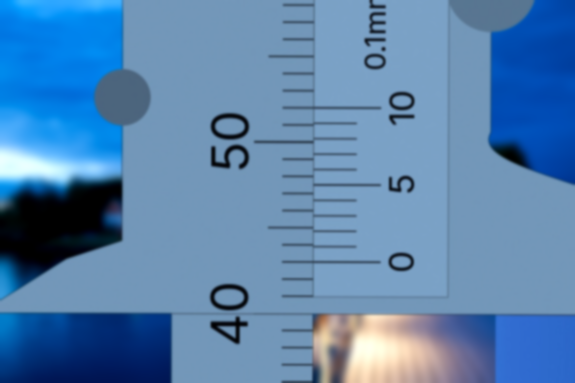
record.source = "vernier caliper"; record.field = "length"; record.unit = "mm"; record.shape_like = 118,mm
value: 43.0,mm
